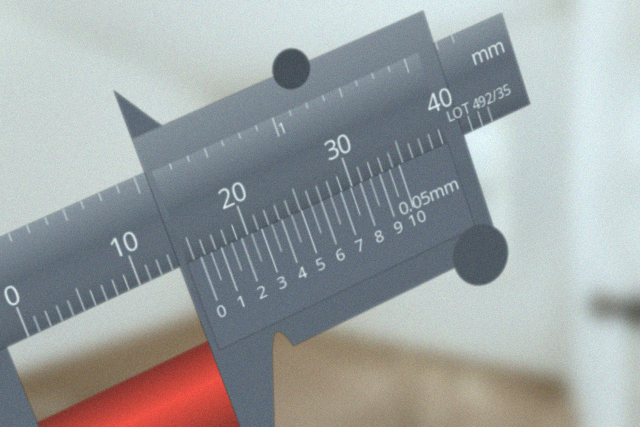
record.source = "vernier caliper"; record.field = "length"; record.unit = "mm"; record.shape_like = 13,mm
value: 15.6,mm
